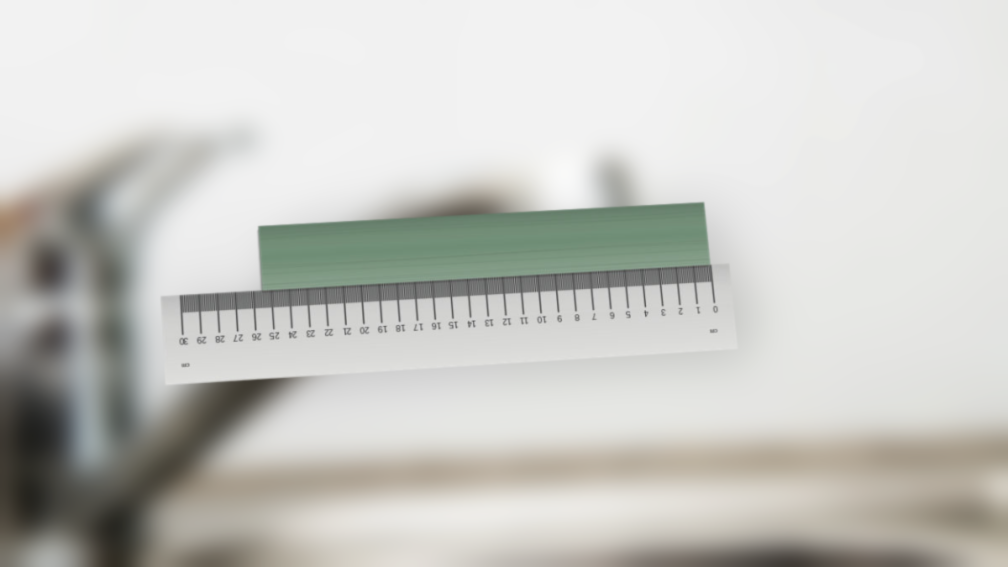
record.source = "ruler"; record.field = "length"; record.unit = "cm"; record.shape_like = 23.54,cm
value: 25.5,cm
